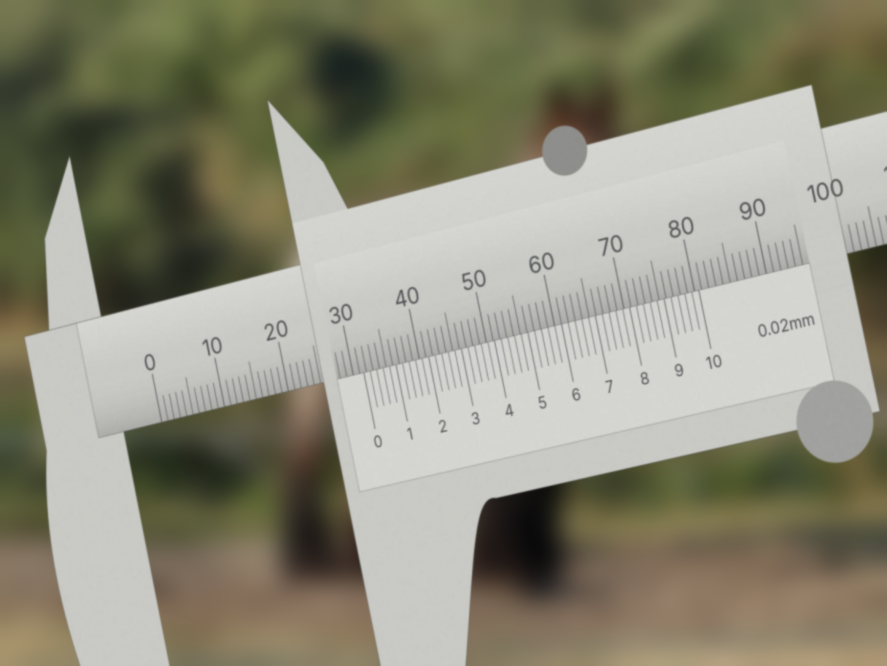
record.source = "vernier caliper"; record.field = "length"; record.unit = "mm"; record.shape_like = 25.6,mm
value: 31.6,mm
